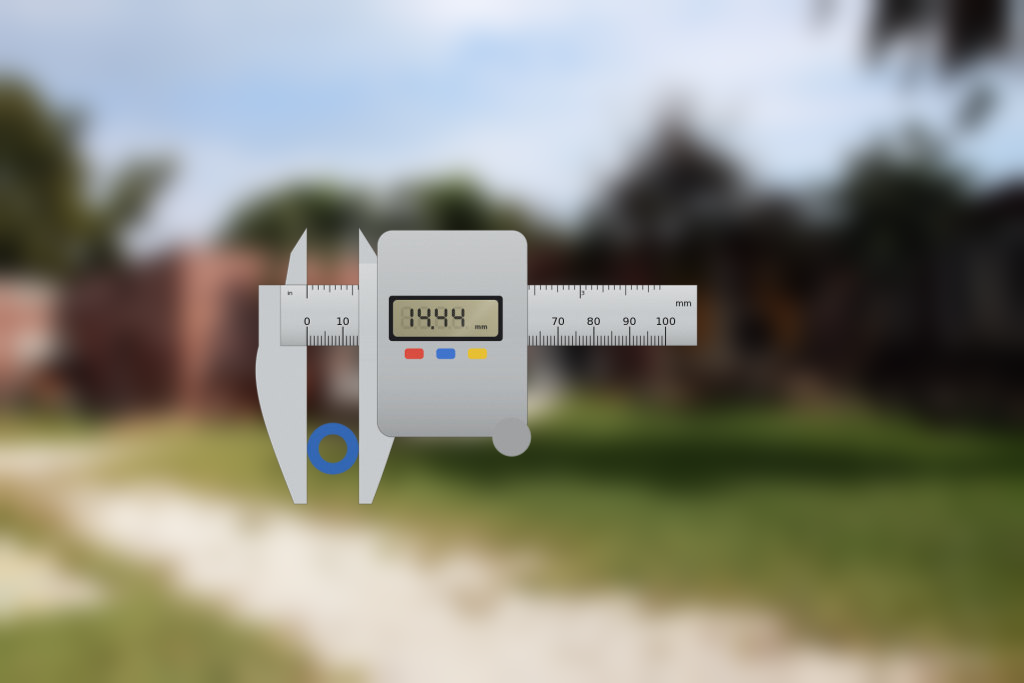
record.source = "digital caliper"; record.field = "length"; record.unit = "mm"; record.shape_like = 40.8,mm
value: 14.44,mm
